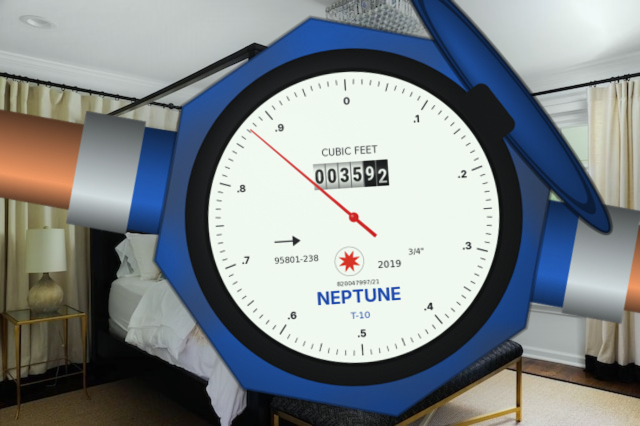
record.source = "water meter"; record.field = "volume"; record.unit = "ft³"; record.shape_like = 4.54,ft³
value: 3591.87,ft³
